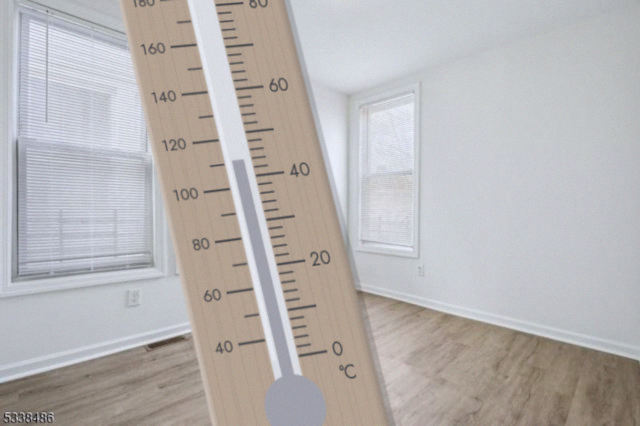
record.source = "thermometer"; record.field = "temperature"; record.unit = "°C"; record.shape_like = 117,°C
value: 44,°C
